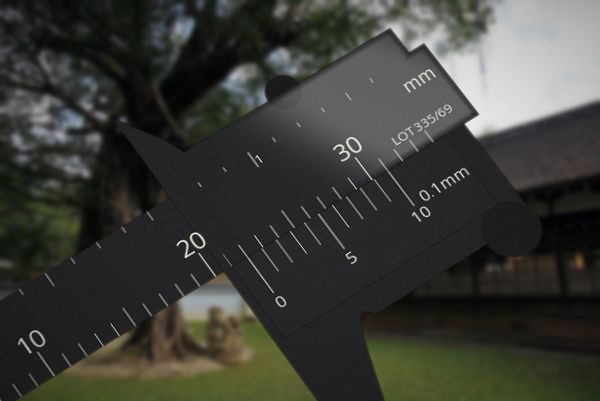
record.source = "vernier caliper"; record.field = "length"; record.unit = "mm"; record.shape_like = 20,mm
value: 22.0,mm
